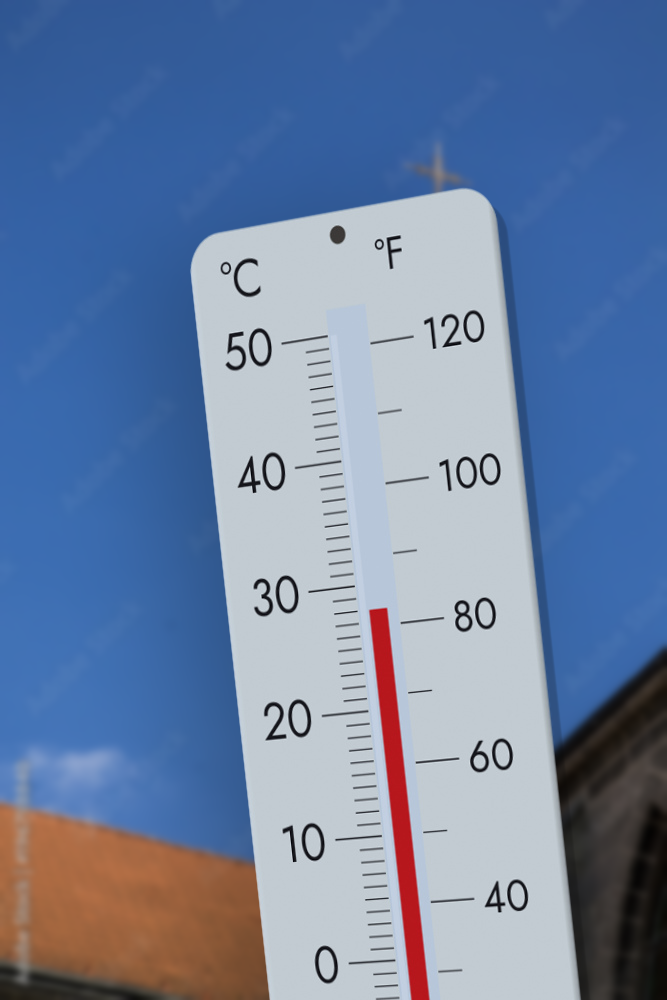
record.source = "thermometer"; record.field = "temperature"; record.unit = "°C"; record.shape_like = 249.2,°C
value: 28,°C
